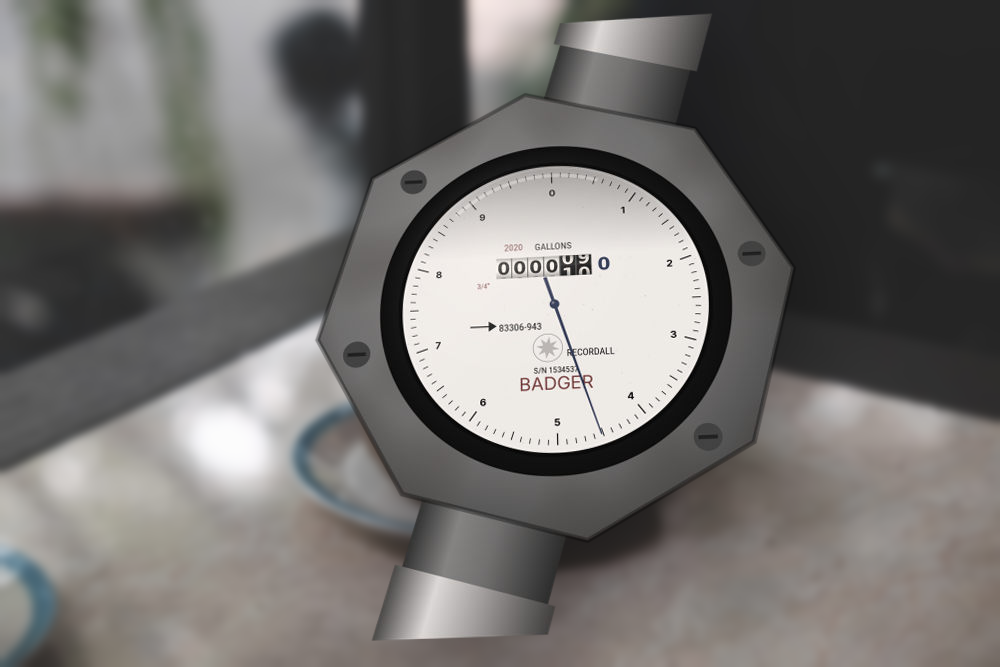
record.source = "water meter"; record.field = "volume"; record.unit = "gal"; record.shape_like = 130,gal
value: 94.5,gal
